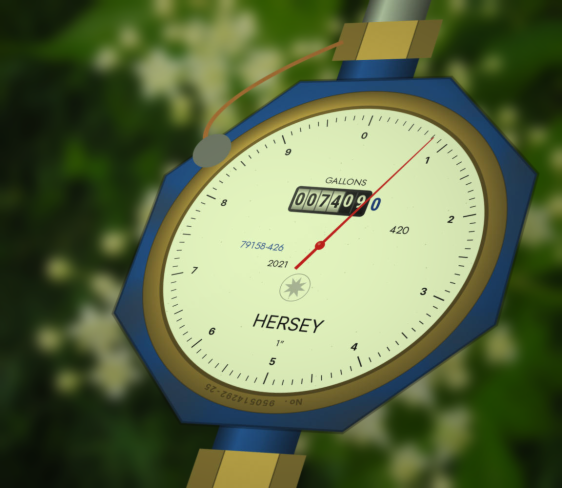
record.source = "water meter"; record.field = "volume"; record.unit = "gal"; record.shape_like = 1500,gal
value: 74090.8,gal
